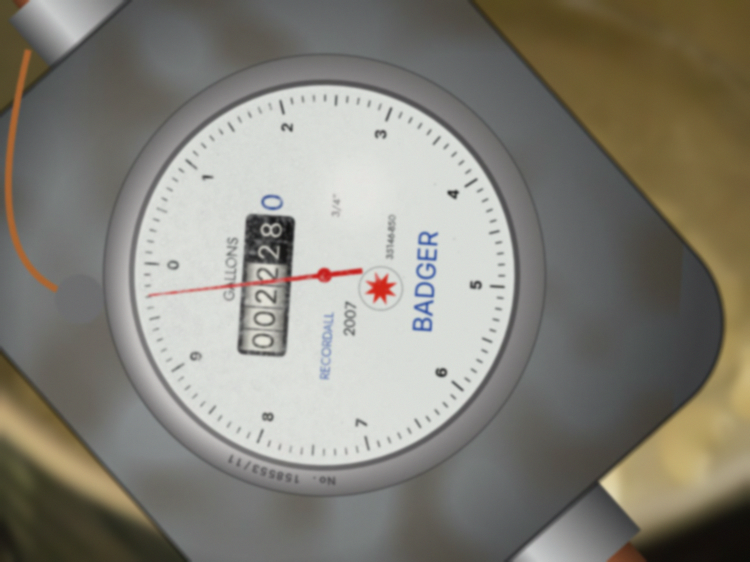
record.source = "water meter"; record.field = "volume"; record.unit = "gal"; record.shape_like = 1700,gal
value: 22279.7,gal
